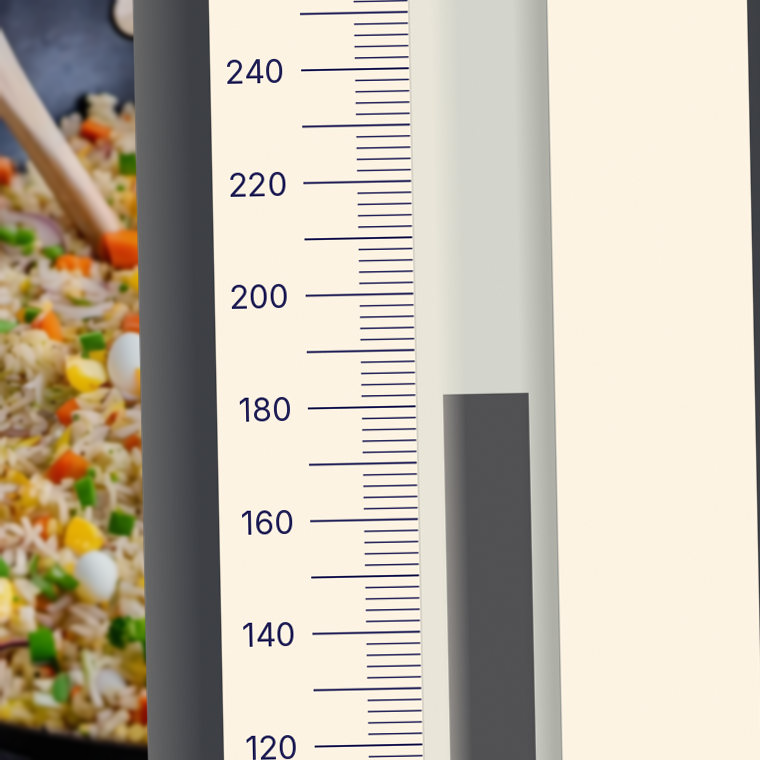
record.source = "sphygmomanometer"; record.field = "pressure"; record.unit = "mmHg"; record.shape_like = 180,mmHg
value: 182,mmHg
